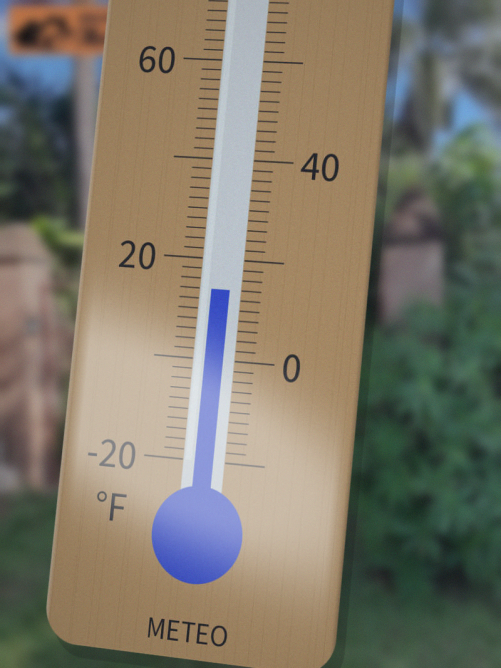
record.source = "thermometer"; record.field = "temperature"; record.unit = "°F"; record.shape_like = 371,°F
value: 14,°F
